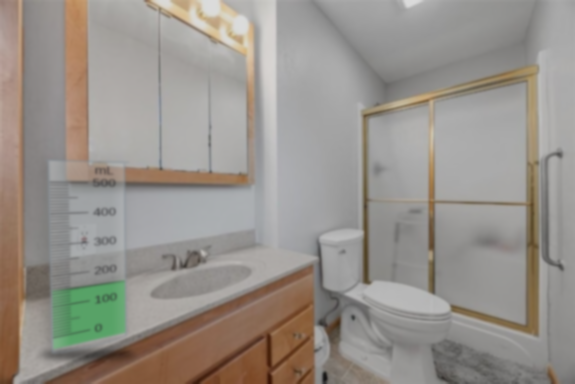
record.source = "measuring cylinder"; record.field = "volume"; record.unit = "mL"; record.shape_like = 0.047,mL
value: 150,mL
